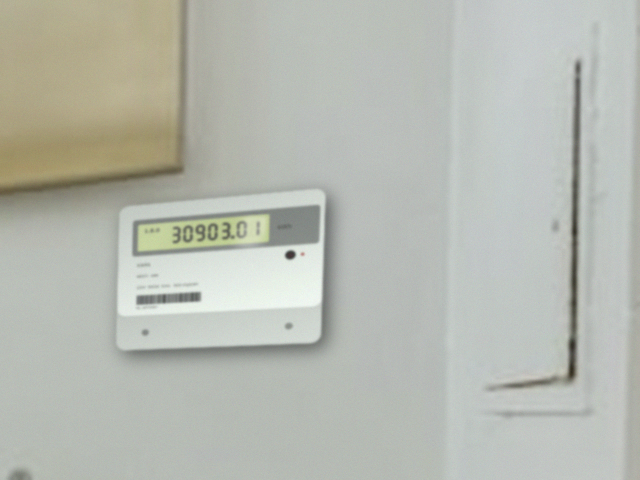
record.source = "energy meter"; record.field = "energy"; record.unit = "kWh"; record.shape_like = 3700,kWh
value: 30903.01,kWh
